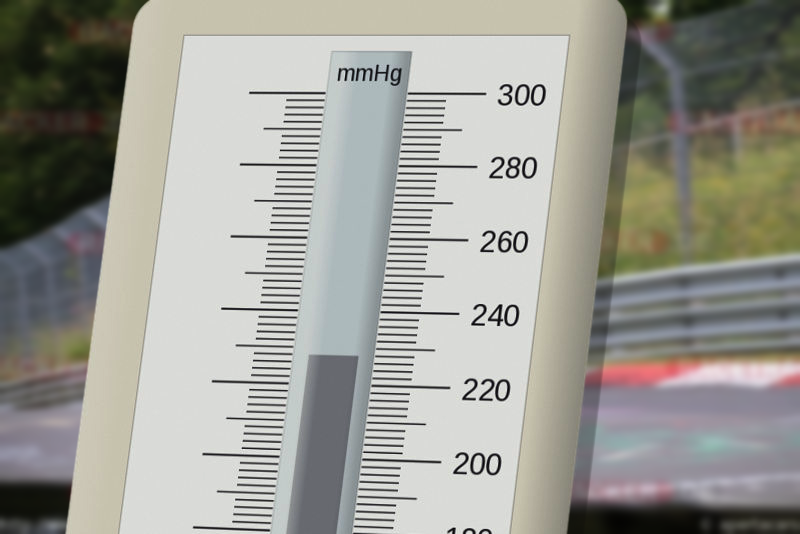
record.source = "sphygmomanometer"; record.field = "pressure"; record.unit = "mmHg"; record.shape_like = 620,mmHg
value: 228,mmHg
